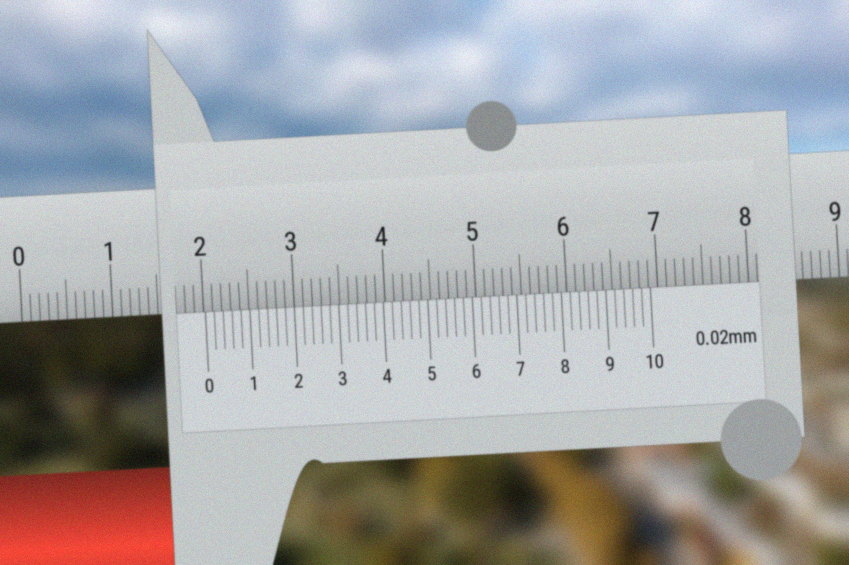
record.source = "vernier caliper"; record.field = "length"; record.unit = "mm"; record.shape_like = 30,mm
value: 20.2,mm
